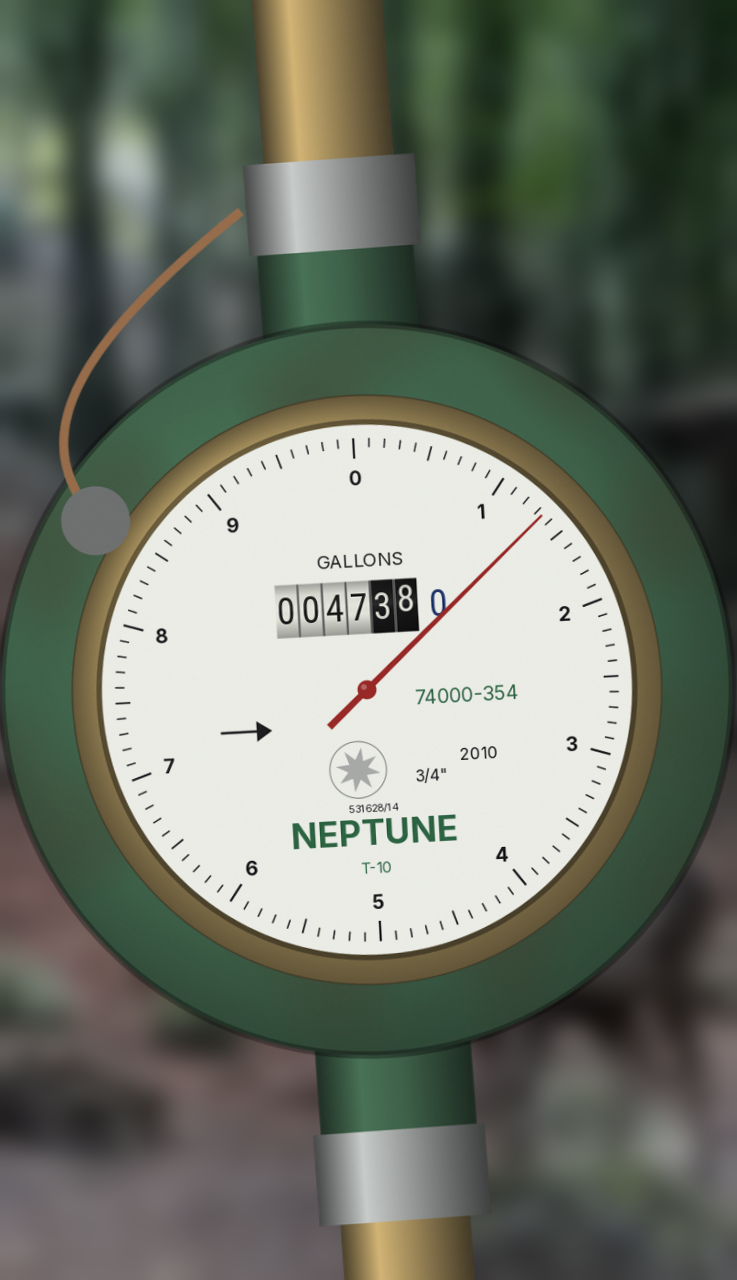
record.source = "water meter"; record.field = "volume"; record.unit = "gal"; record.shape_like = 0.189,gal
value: 47381.3,gal
